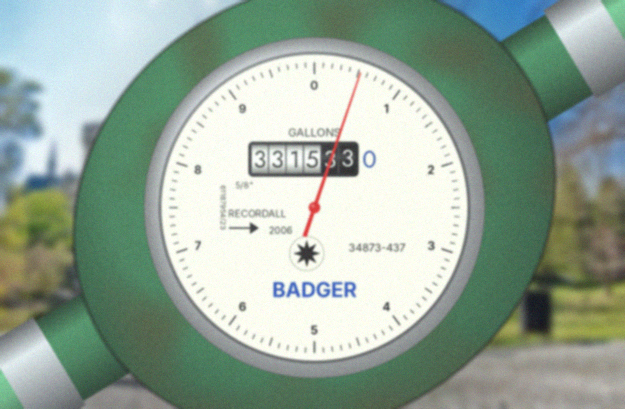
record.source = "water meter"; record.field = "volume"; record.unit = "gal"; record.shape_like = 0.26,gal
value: 3315330.5,gal
